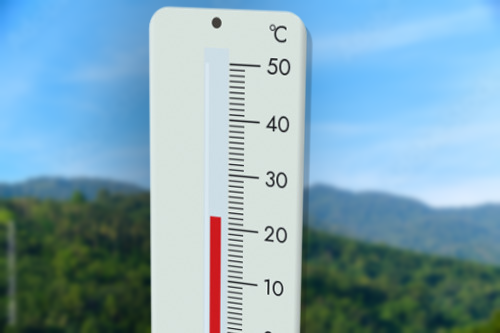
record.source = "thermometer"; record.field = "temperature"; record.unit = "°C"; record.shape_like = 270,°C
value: 22,°C
